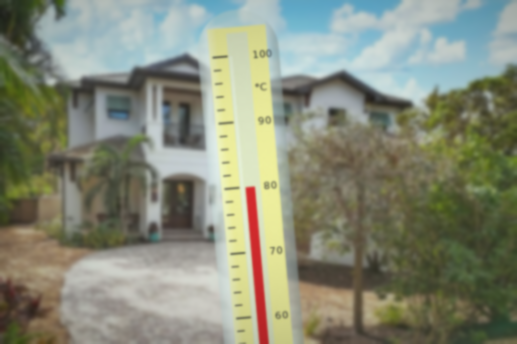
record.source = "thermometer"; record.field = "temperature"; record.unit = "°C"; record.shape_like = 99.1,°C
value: 80,°C
